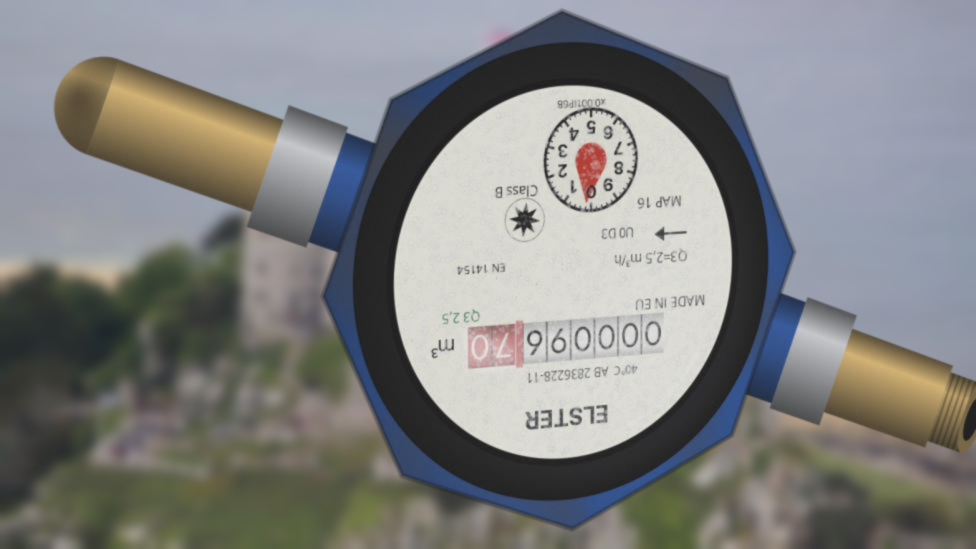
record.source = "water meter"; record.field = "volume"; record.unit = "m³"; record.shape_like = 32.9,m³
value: 96.700,m³
